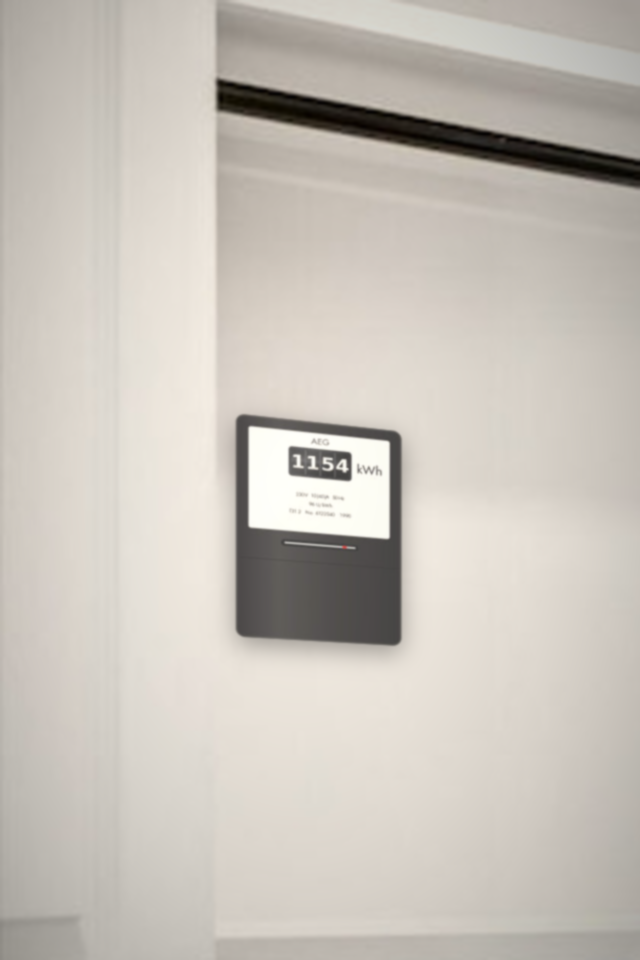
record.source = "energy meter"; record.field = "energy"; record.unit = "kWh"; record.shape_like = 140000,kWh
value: 1154,kWh
